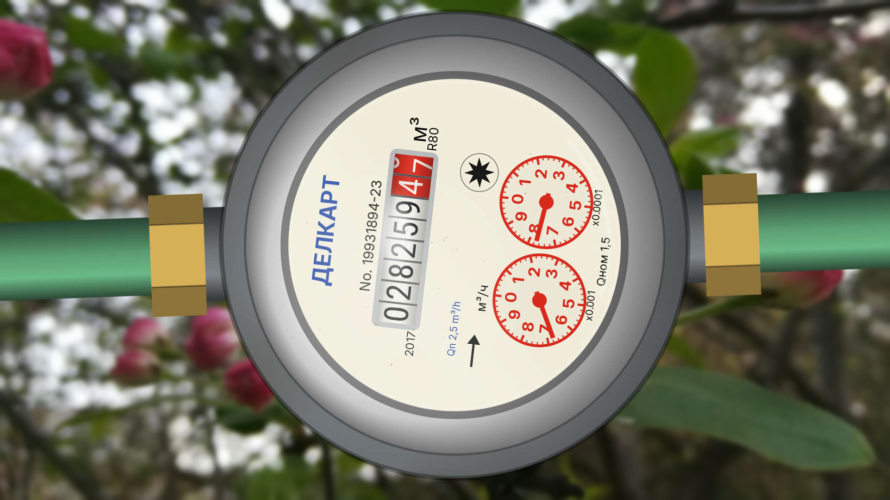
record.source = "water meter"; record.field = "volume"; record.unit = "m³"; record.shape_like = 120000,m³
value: 28259.4667,m³
